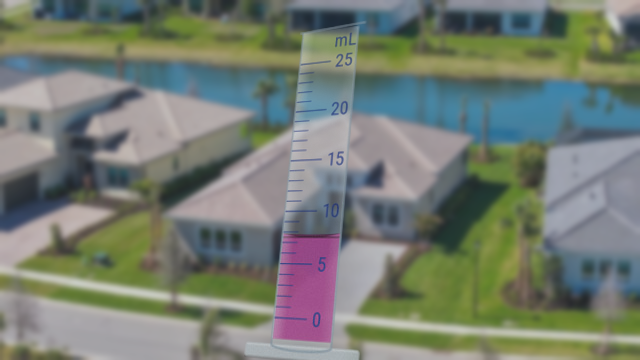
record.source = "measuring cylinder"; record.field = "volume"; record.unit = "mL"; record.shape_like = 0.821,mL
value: 7.5,mL
